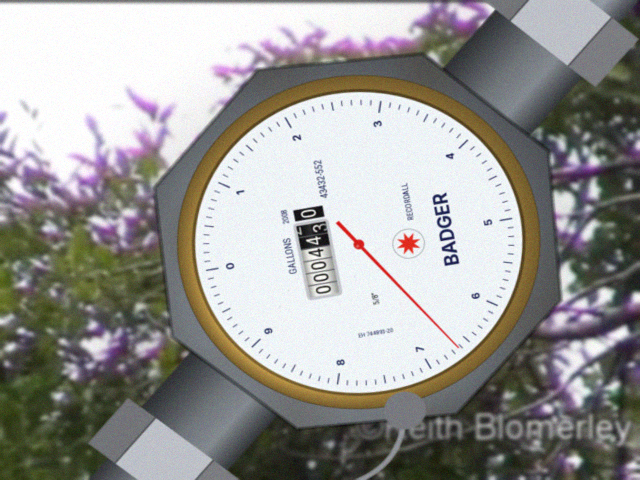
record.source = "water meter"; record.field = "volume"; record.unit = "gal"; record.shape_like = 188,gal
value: 4426.6,gal
